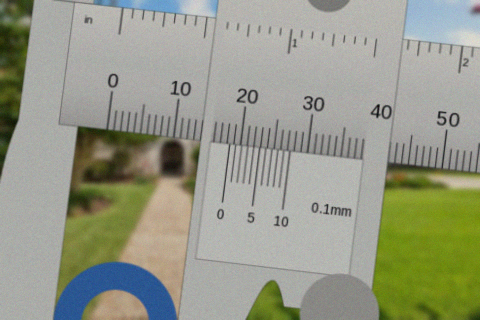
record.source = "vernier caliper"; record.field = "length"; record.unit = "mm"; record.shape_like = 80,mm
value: 18.4,mm
